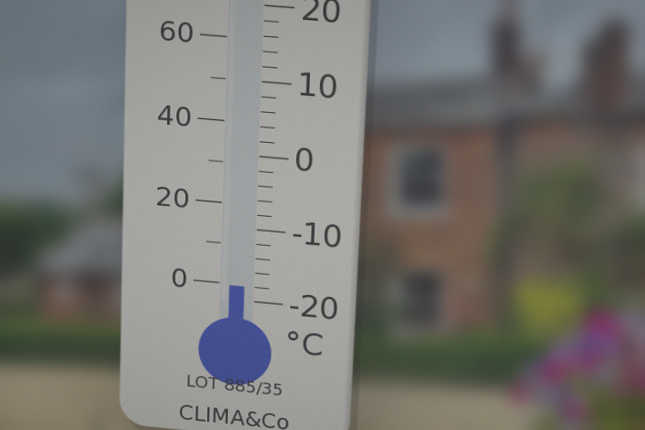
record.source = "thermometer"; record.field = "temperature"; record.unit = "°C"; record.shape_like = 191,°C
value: -18,°C
